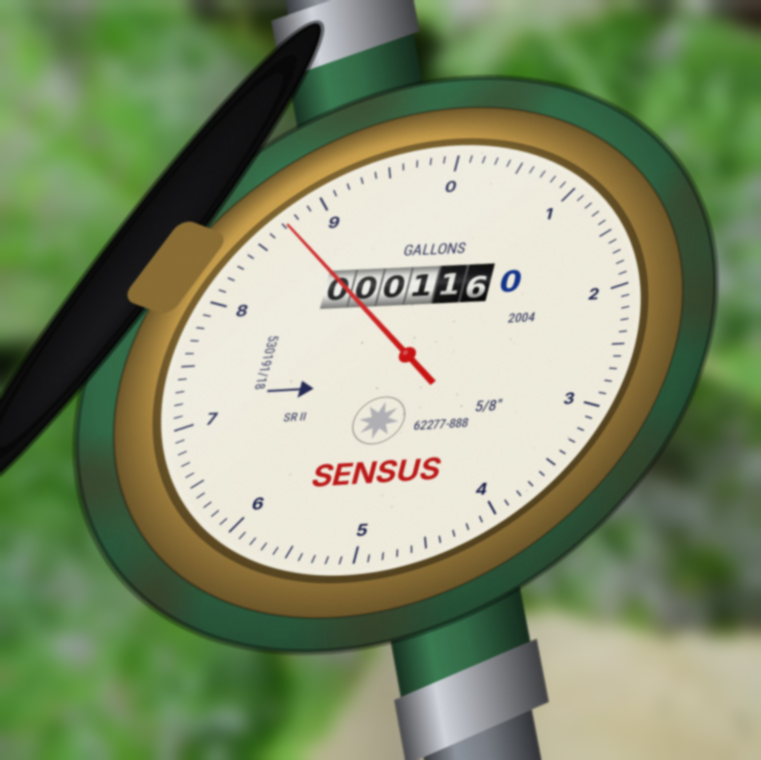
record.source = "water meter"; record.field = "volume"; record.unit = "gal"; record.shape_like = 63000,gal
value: 1158.7,gal
